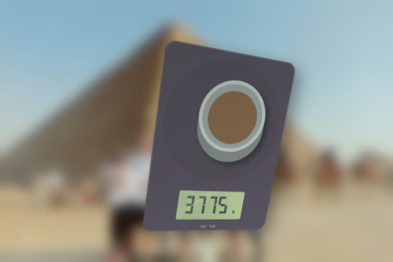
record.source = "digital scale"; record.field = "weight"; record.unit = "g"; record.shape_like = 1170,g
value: 3775,g
